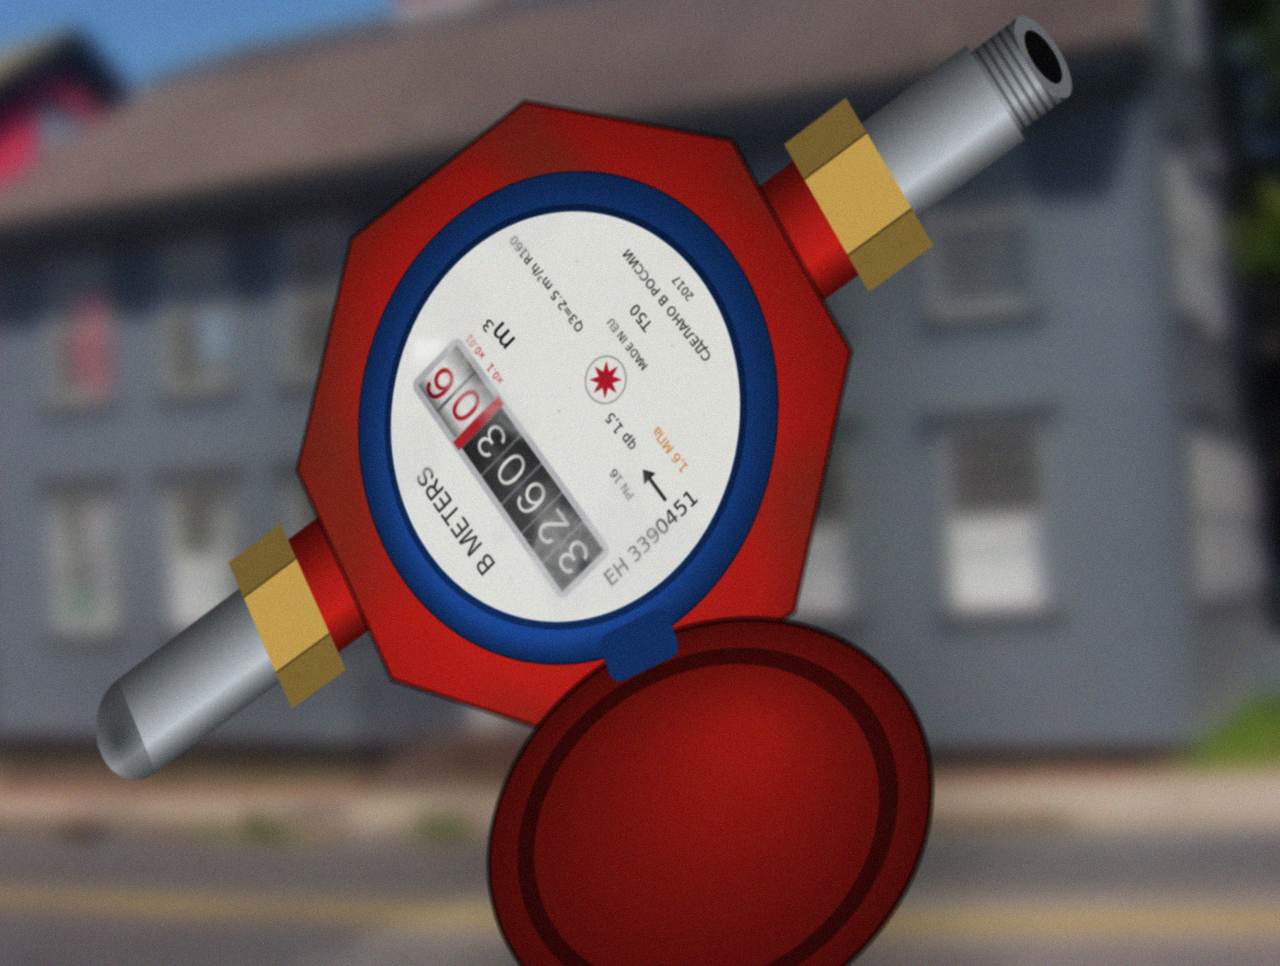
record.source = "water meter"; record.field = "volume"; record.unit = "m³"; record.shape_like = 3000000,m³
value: 32603.06,m³
